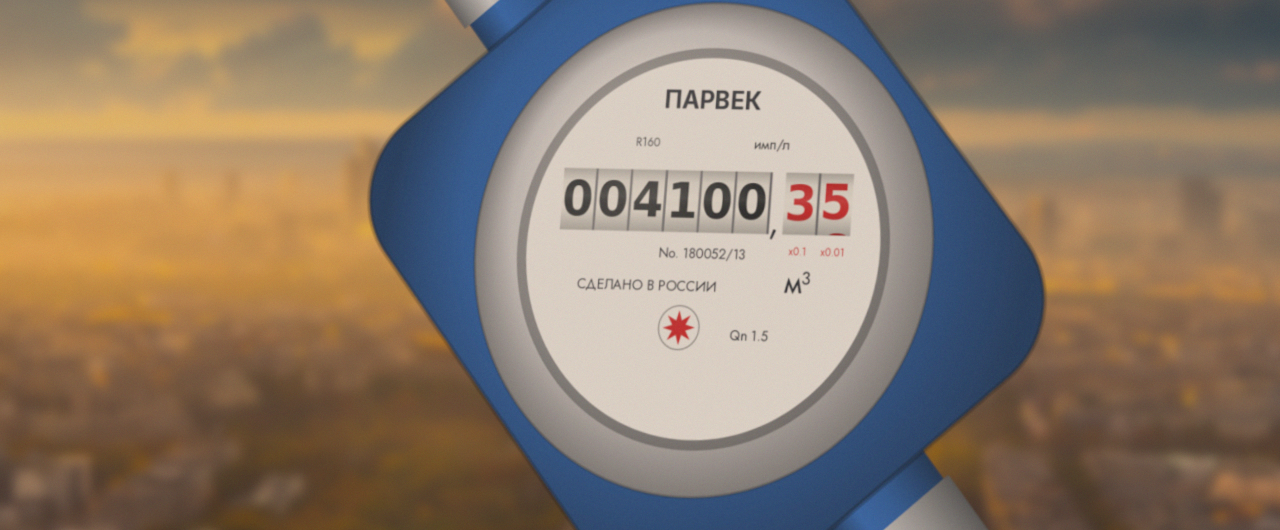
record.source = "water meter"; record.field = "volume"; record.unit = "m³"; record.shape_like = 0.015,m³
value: 4100.35,m³
